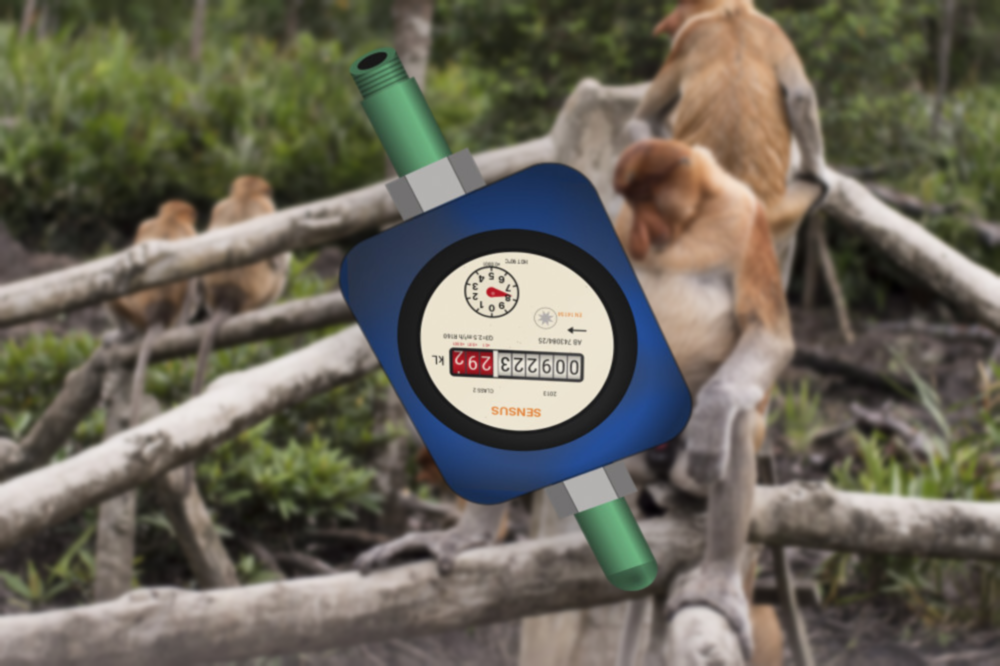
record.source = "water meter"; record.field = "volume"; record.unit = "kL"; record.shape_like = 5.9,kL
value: 9223.2917,kL
